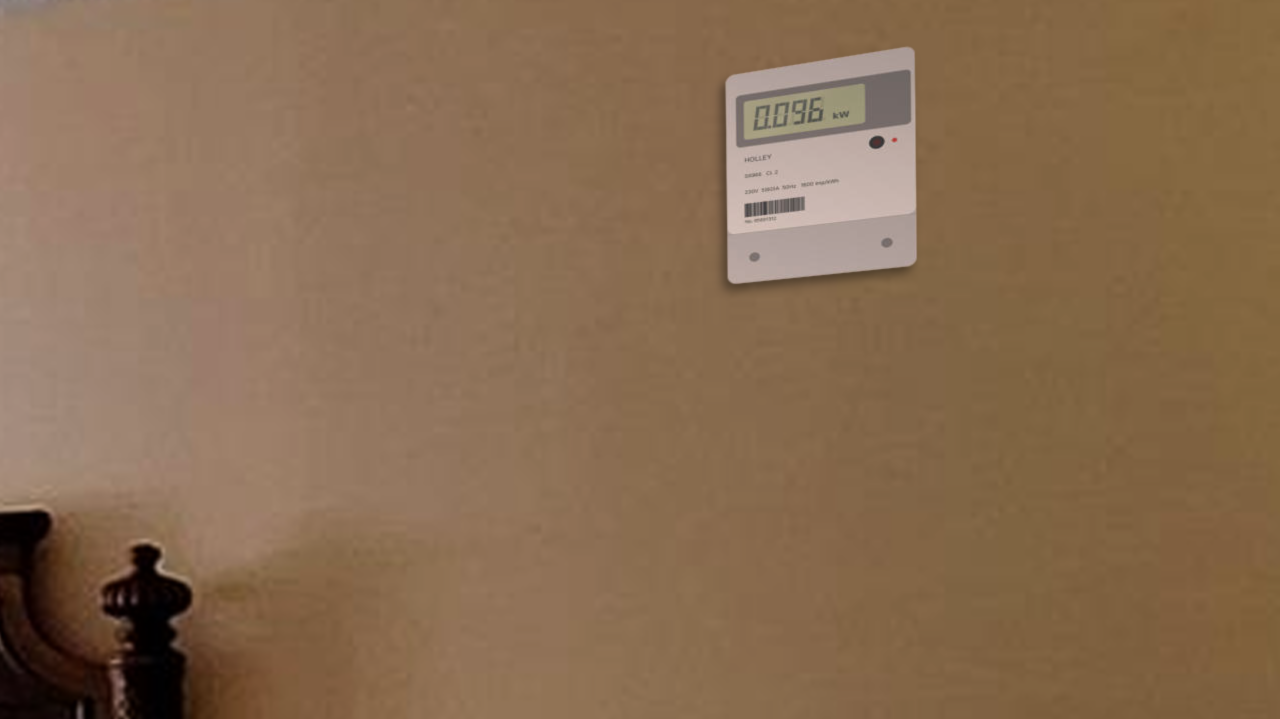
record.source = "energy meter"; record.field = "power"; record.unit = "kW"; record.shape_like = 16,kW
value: 0.096,kW
